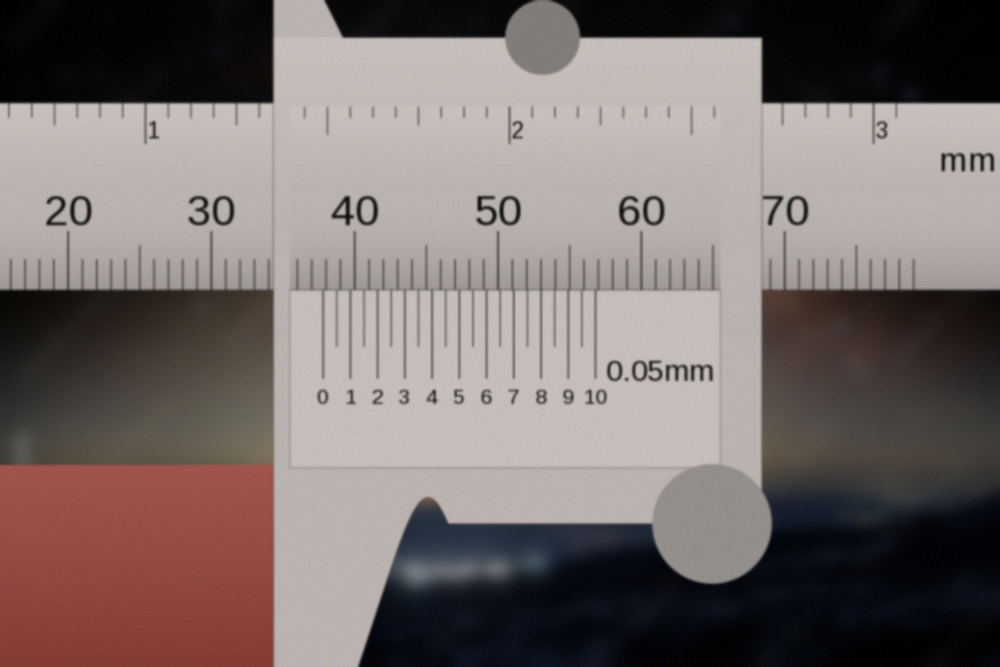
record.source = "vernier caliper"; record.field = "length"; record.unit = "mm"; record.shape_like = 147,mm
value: 37.8,mm
